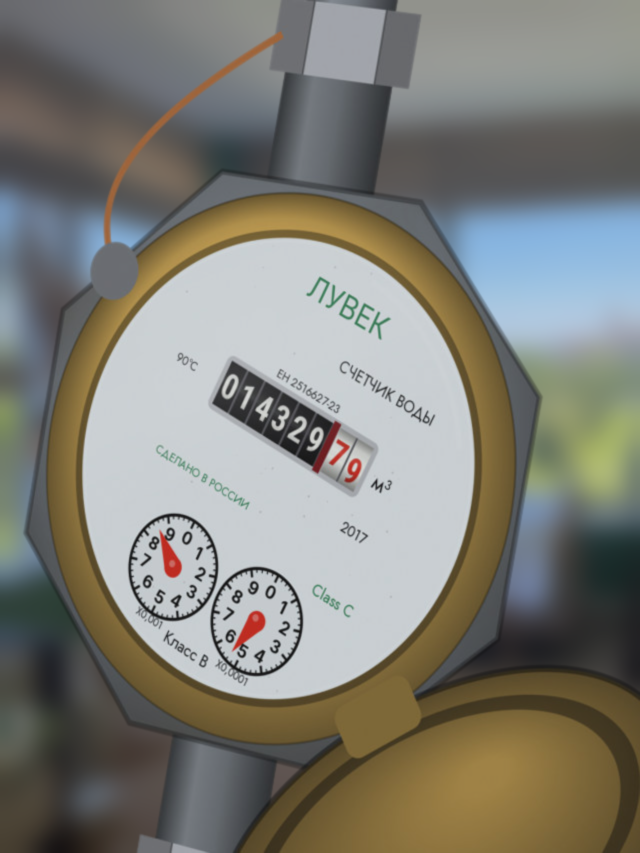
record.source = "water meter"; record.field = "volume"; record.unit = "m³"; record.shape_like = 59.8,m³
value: 14329.7885,m³
